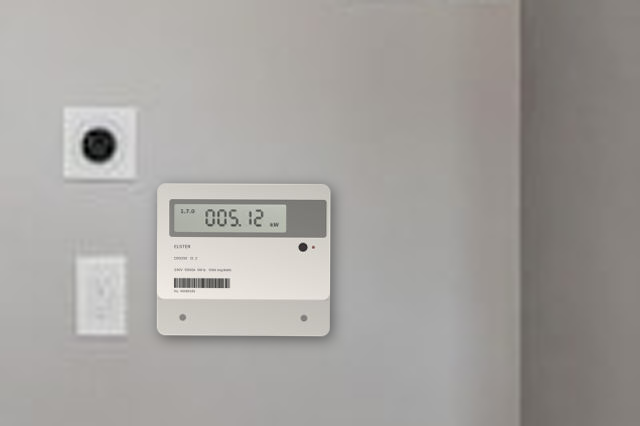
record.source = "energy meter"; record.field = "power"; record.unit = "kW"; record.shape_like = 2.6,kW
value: 5.12,kW
